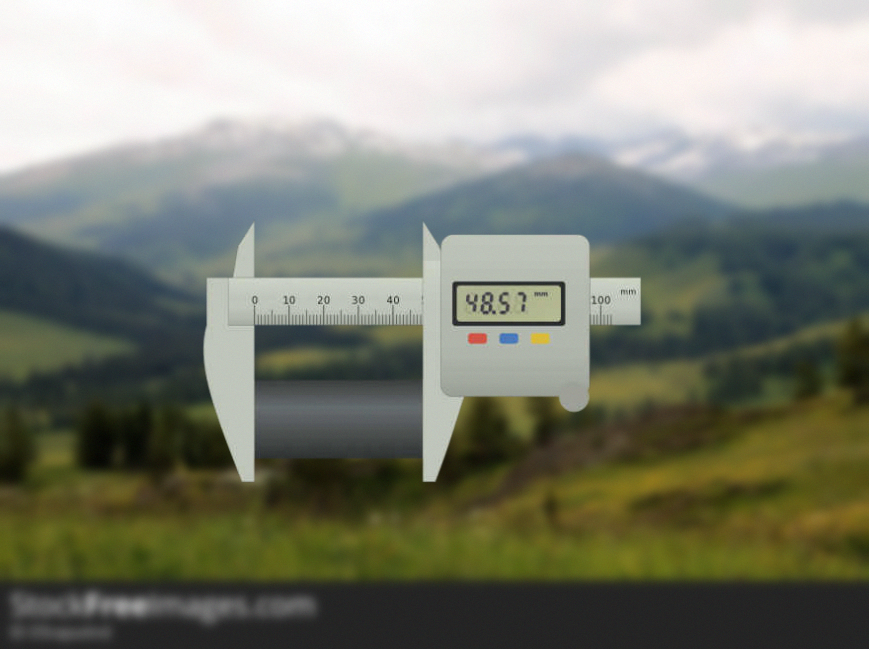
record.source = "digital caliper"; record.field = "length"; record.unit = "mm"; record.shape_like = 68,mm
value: 48.57,mm
